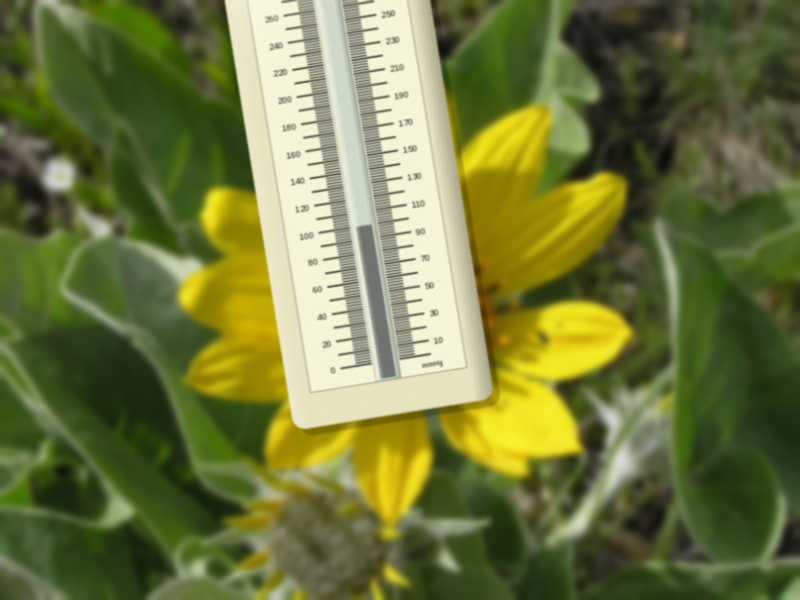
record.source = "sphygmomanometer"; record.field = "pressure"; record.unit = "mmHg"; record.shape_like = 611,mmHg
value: 100,mmHg
